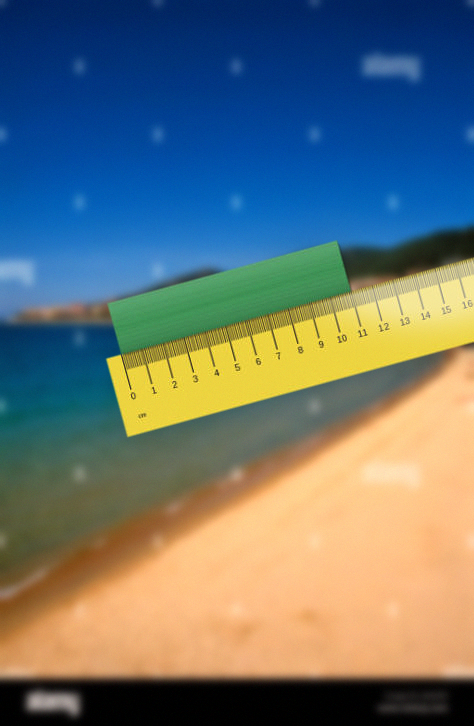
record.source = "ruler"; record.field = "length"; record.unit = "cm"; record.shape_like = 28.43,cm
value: 11,cm
